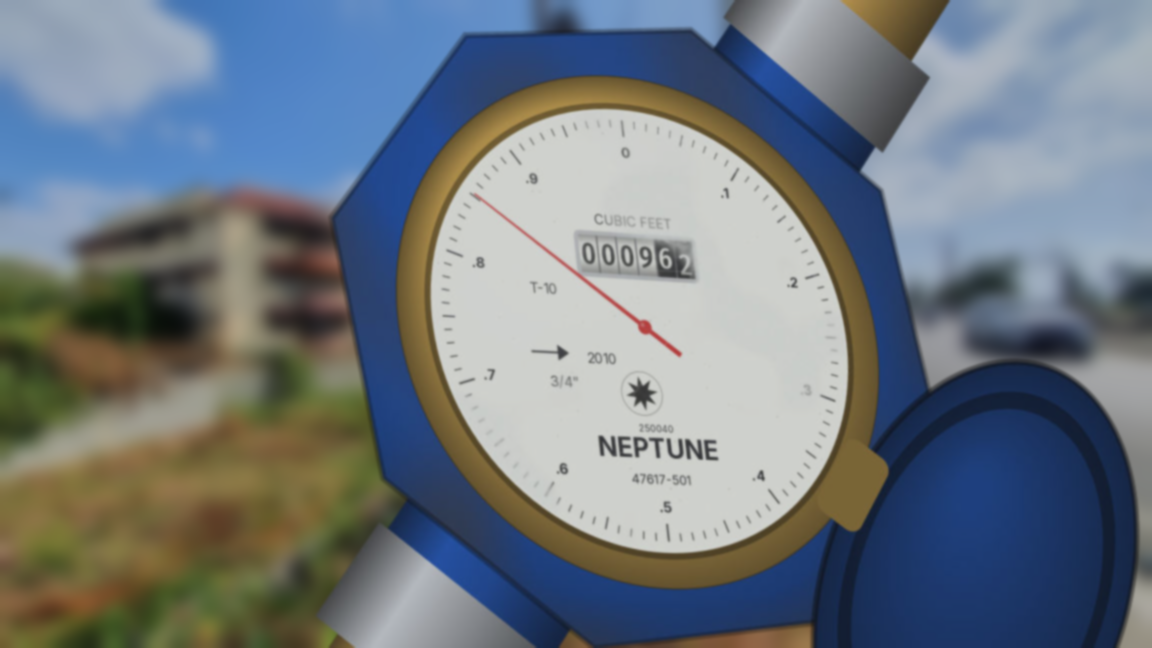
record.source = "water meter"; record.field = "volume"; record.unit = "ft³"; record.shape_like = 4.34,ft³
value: 961.85,ft³
